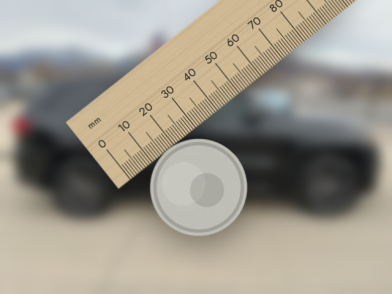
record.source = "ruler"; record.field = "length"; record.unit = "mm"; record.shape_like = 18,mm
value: 35,mm
